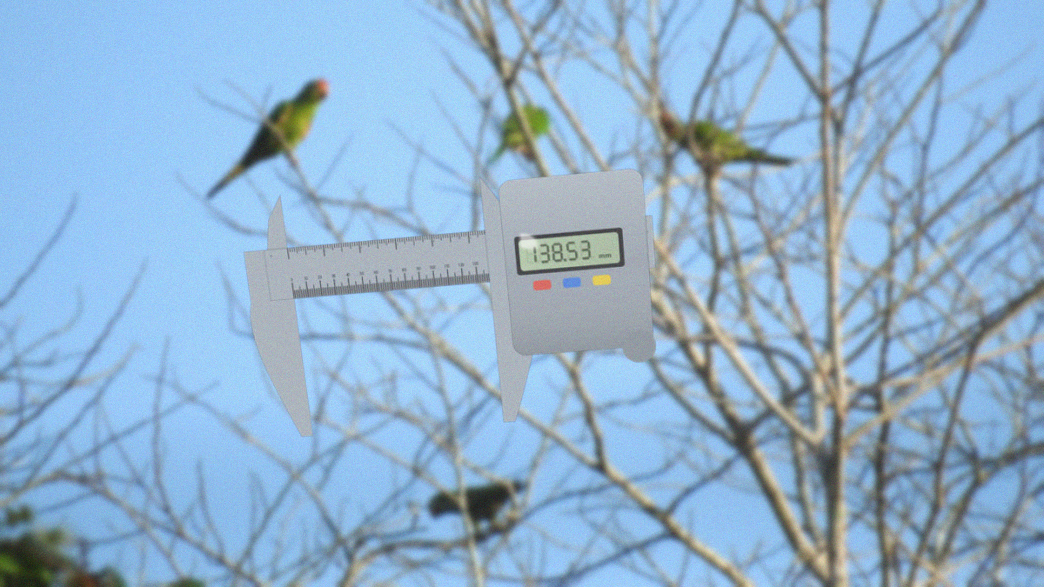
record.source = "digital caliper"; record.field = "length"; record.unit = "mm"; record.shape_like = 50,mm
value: 138.53,mm
